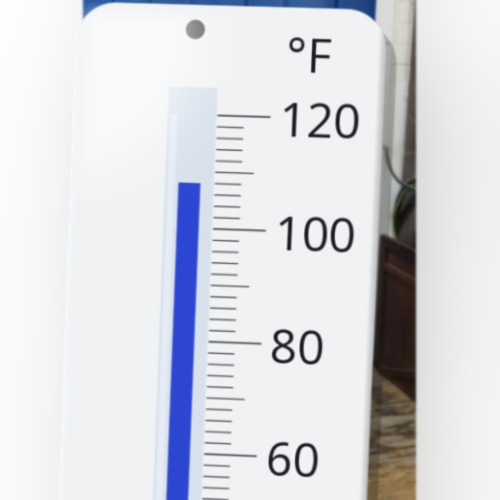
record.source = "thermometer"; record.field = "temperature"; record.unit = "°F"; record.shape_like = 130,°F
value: 108,°F
